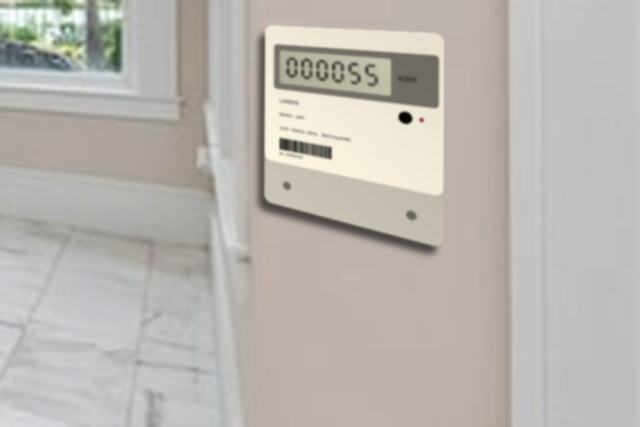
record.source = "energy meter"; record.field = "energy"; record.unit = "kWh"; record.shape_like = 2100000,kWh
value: 55,kWh
